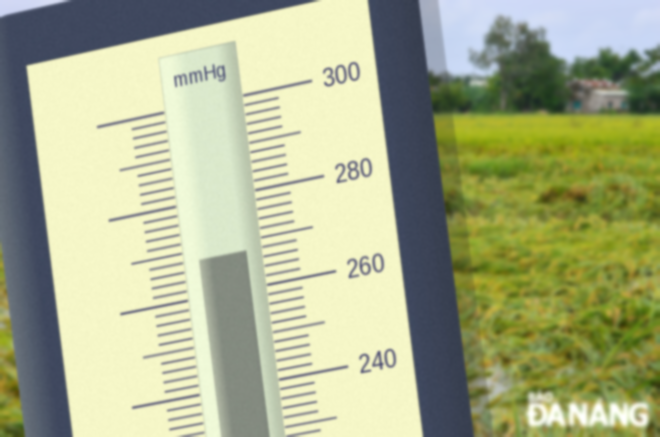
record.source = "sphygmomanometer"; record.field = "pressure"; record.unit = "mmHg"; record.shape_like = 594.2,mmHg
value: 268,mmHg
